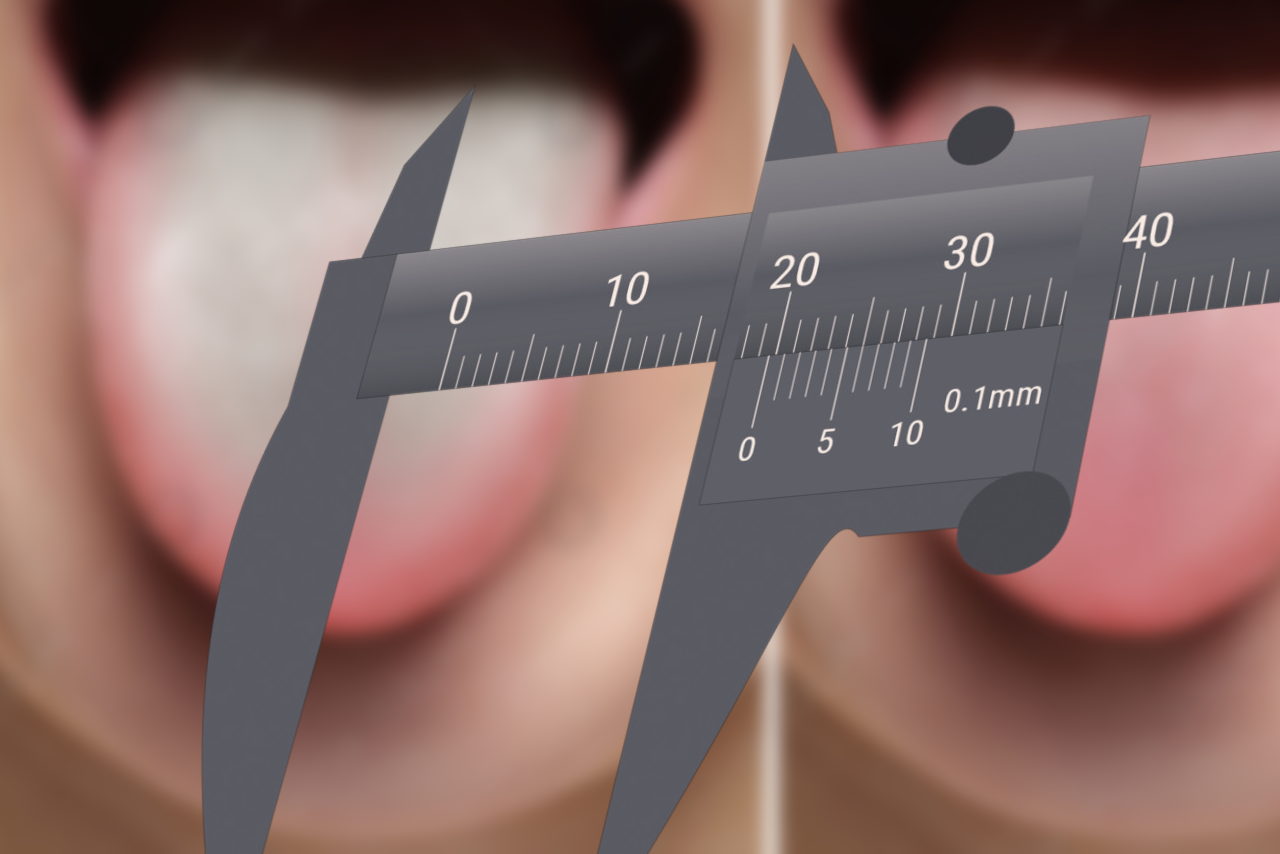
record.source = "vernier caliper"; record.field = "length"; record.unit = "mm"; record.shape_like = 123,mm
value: 19.6,mm
